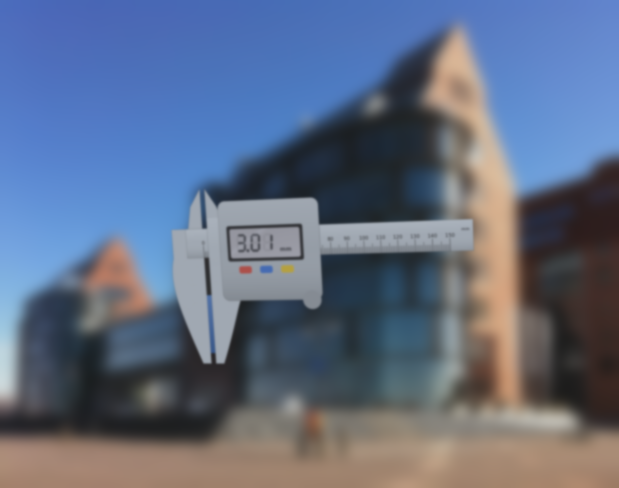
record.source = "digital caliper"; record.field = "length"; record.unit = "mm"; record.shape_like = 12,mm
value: 3.01,mm
